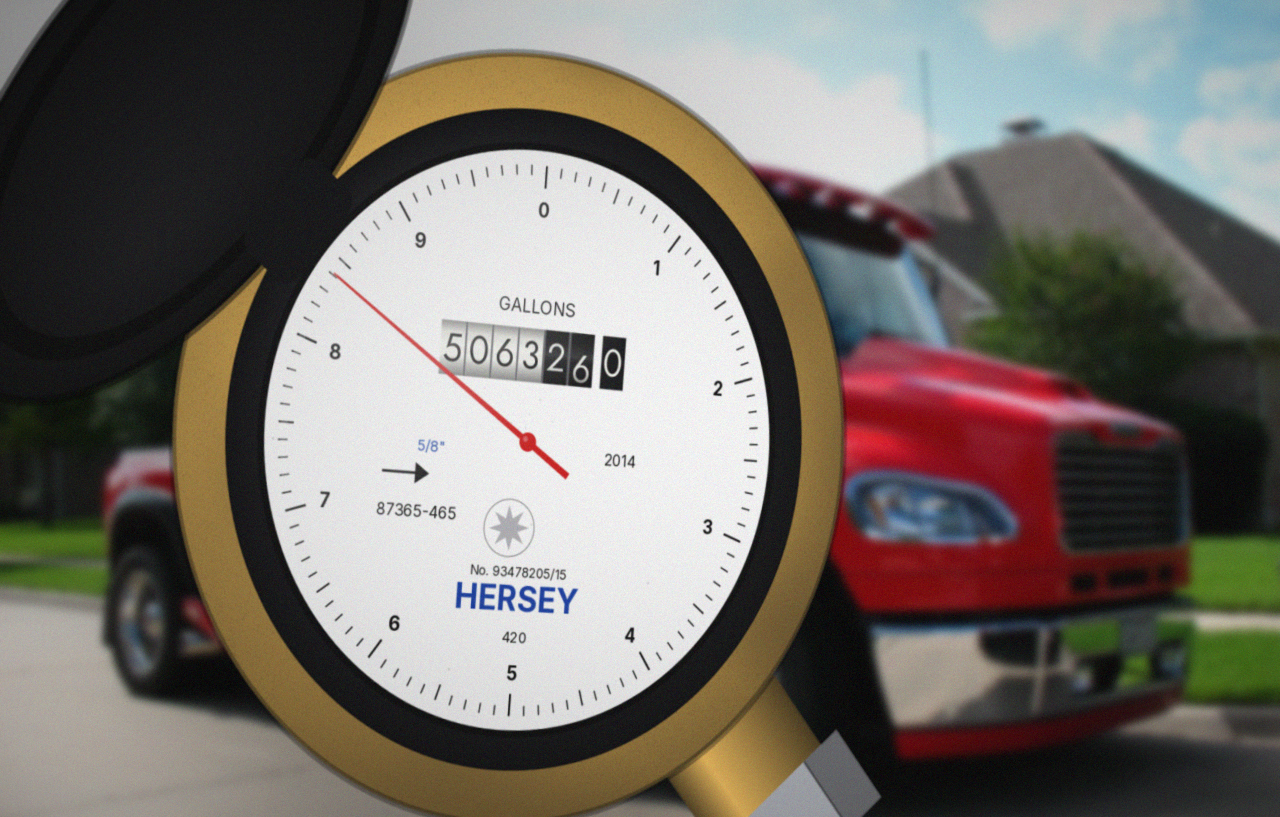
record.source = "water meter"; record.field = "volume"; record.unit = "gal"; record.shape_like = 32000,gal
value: 5063258.4,gal
